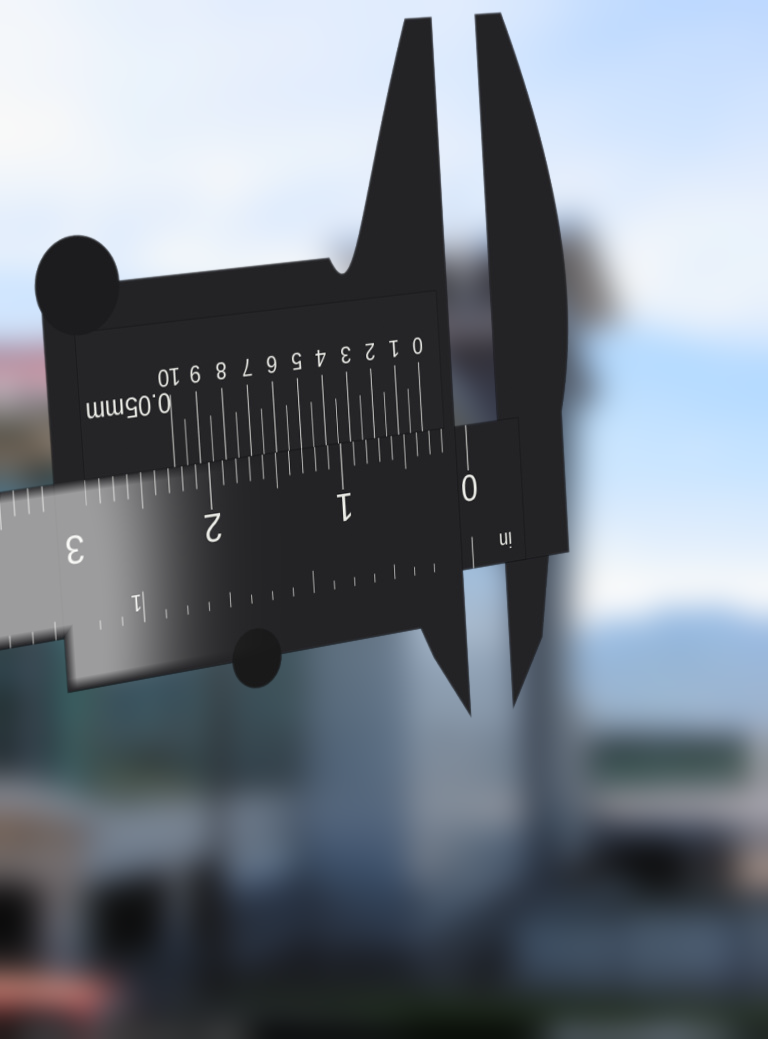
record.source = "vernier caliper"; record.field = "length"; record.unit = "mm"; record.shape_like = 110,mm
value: 3.5,mm
